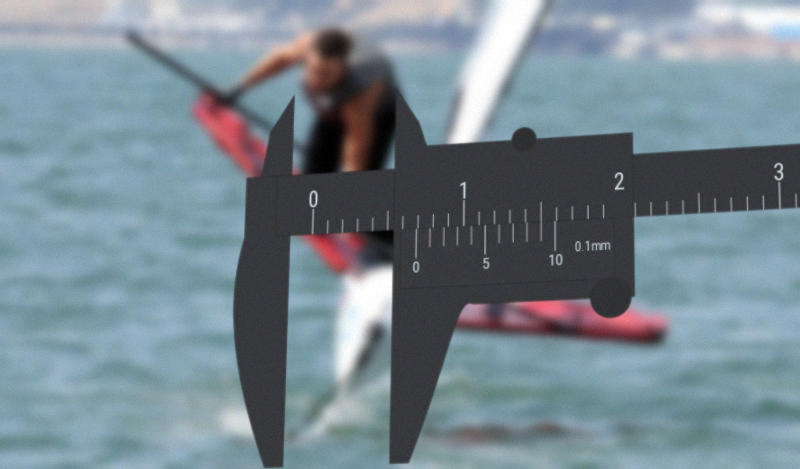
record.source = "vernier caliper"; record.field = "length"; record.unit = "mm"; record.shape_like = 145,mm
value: 6.9,mm
